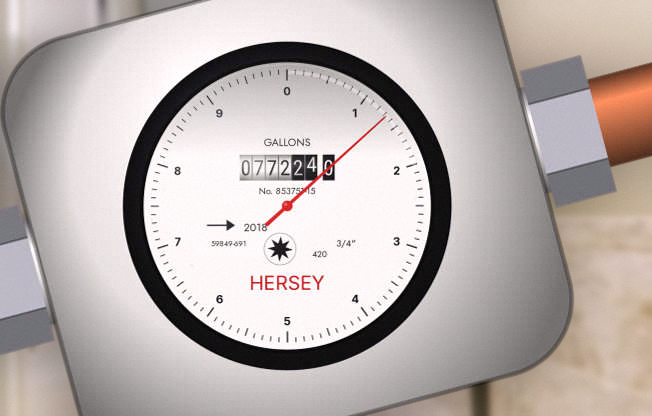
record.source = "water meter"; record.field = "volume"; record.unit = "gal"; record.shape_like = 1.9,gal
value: 772241.3,gal
